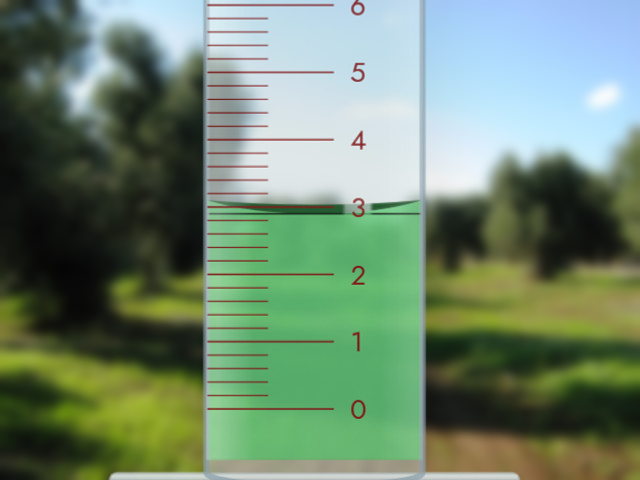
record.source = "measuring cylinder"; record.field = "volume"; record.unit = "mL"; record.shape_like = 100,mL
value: 2.9,mL
